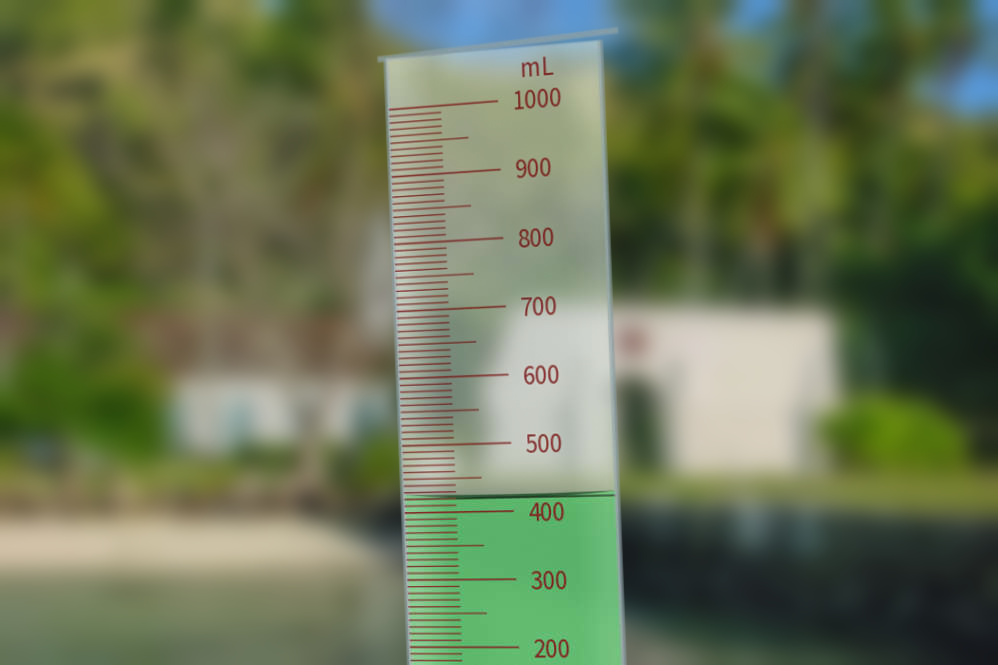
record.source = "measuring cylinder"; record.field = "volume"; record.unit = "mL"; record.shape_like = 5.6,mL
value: 420,mL
